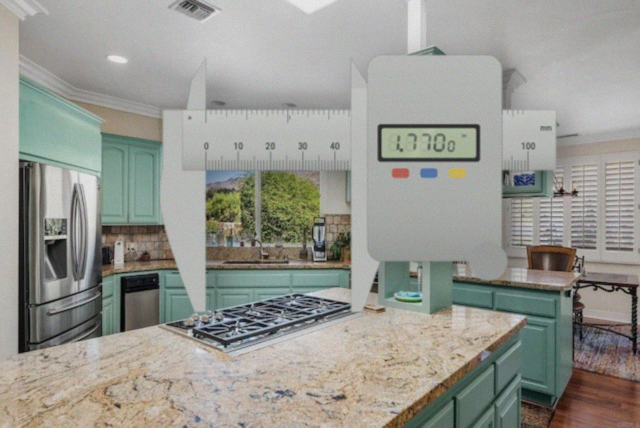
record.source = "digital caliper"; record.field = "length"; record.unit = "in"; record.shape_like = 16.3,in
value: 1.7700,in
